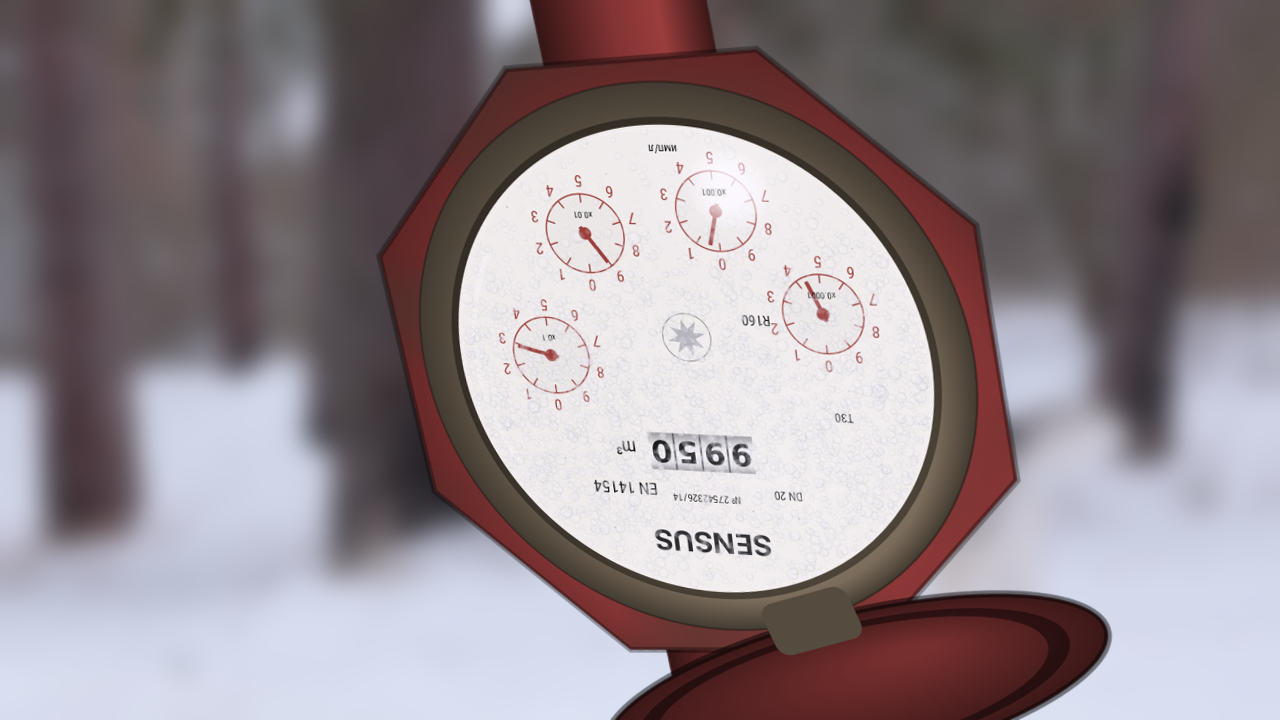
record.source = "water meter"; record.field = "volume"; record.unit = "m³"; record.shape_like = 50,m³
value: 9950.2904,m³
